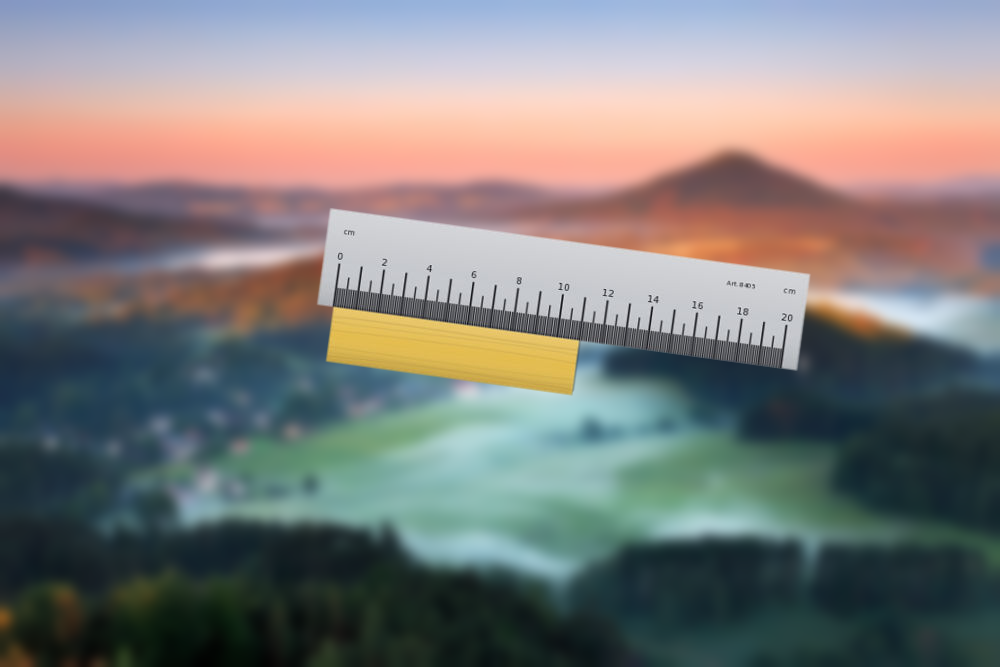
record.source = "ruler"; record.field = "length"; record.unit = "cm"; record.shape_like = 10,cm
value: 11,cm
